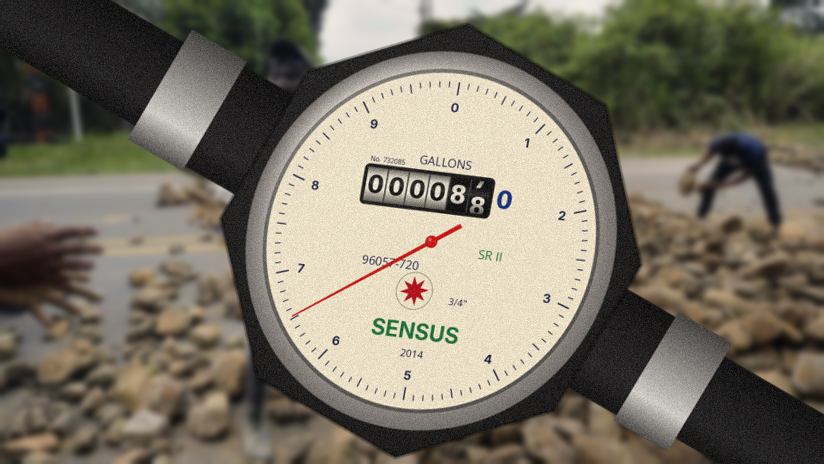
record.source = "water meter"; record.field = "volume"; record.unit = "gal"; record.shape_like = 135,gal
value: 876.5,gal
